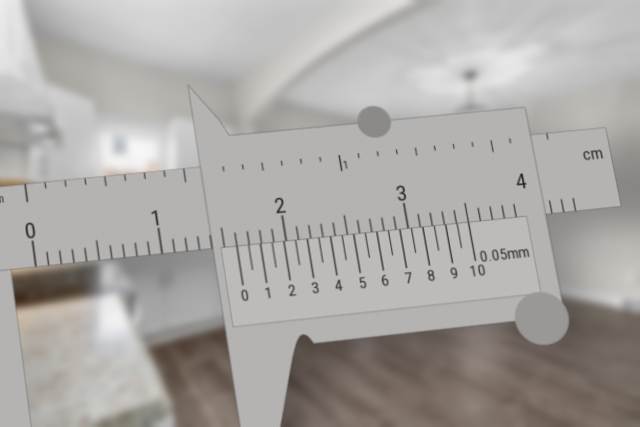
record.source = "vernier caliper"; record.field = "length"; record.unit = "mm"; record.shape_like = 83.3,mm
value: 16.0,mm
